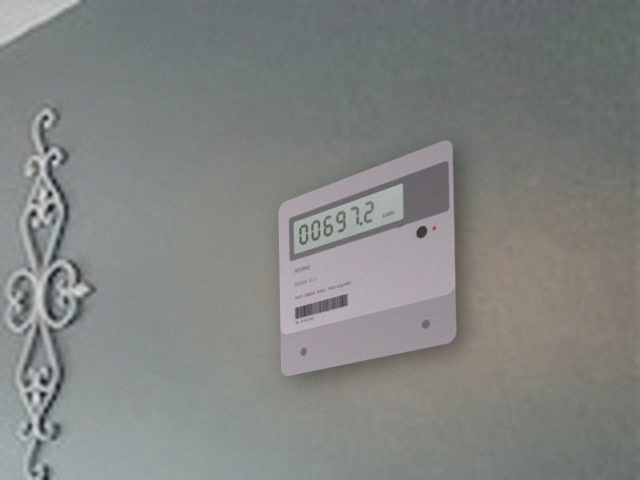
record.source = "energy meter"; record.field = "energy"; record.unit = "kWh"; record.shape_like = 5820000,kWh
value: 697.2,kWh
